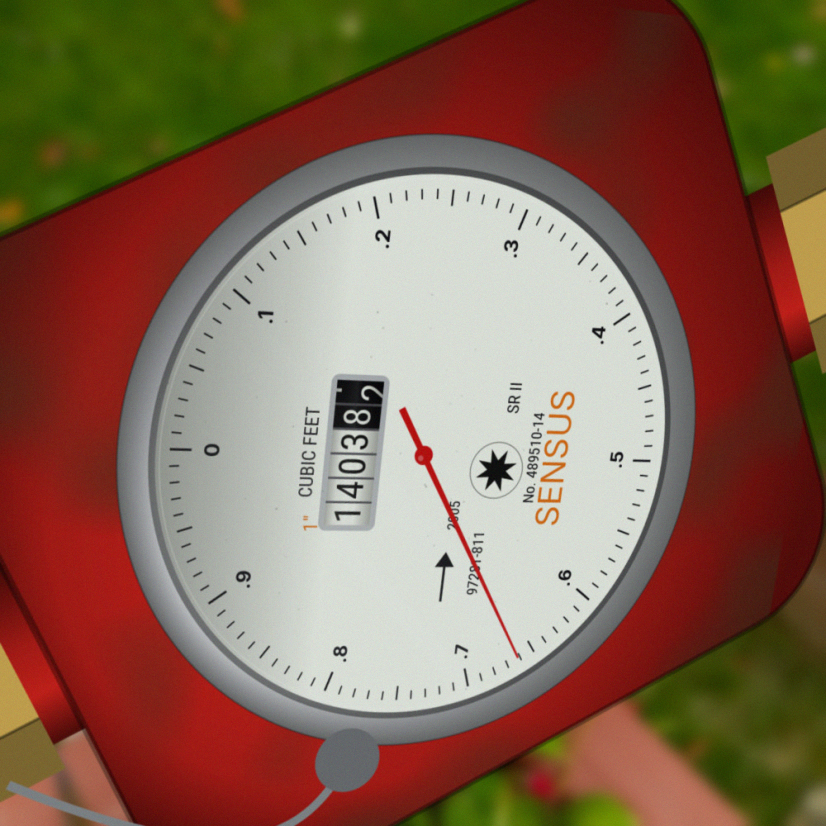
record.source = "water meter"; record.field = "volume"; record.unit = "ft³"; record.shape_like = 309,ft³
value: 140381.66,ft³
